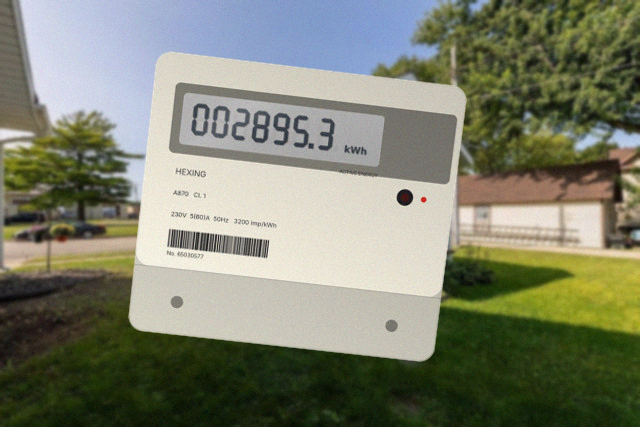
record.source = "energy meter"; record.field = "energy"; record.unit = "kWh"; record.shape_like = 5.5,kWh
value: 2895.3,kWh
